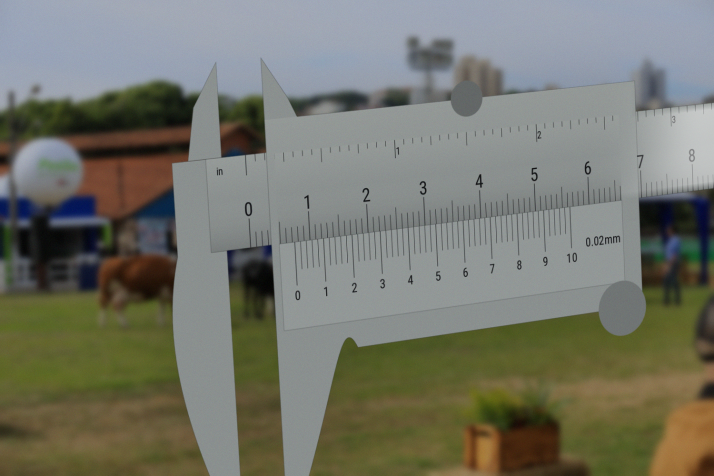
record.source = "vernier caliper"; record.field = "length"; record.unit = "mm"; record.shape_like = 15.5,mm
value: 7.4,mm
